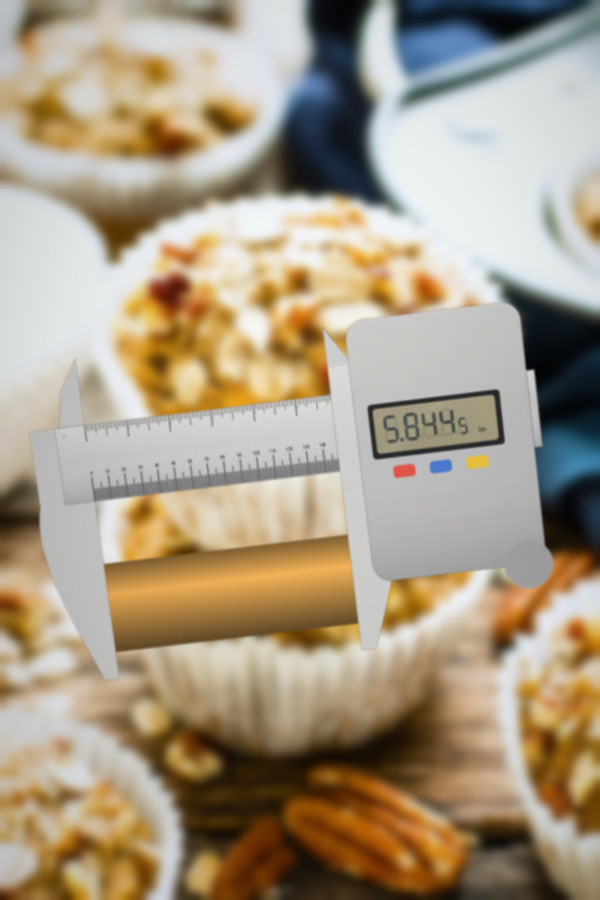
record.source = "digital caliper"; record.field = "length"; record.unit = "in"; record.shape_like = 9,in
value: 5.8445,in
